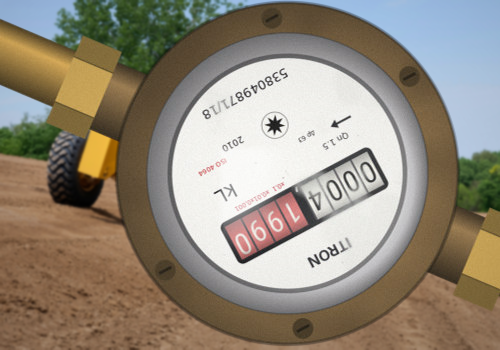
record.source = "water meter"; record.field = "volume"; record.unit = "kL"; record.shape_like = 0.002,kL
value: 4.1990,kL
